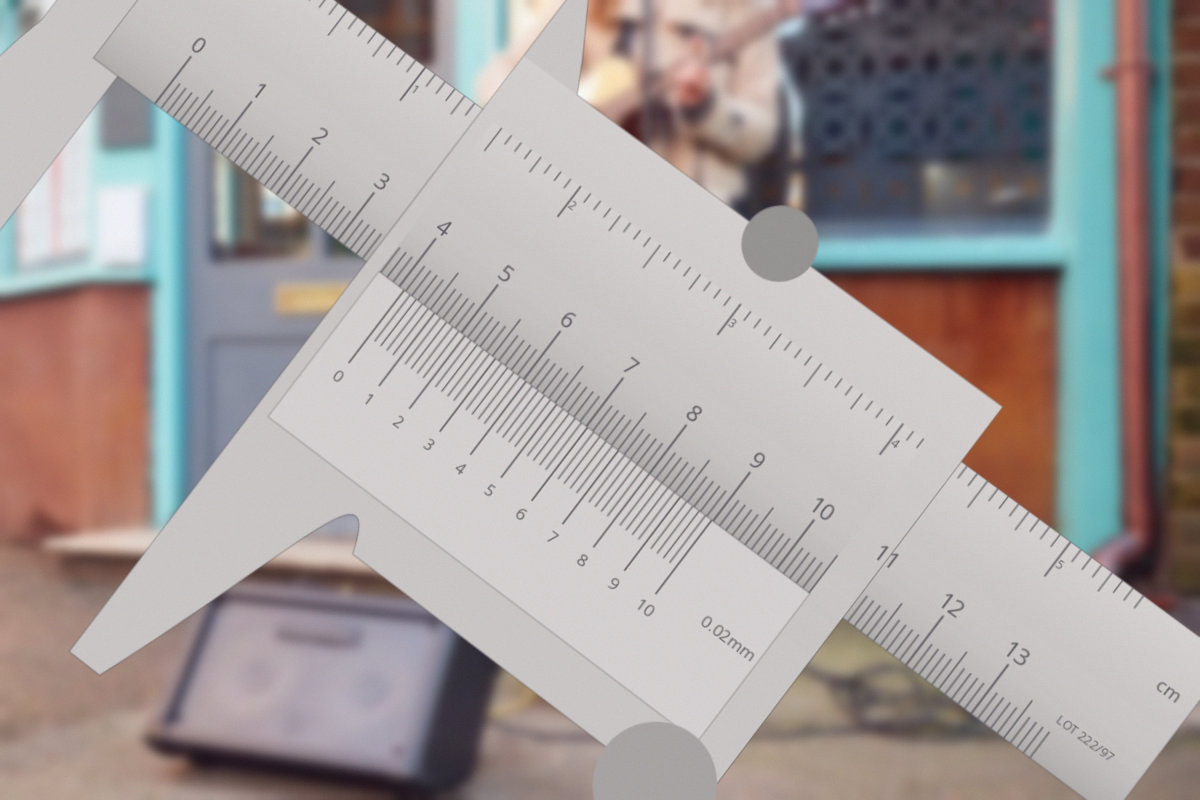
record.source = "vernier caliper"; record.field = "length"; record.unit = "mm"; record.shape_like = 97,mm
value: 40.8,mm
